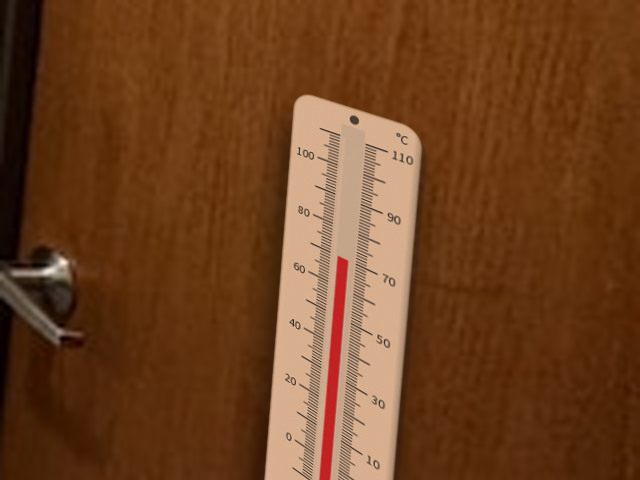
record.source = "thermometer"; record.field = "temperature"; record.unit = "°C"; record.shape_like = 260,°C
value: 70,°C
